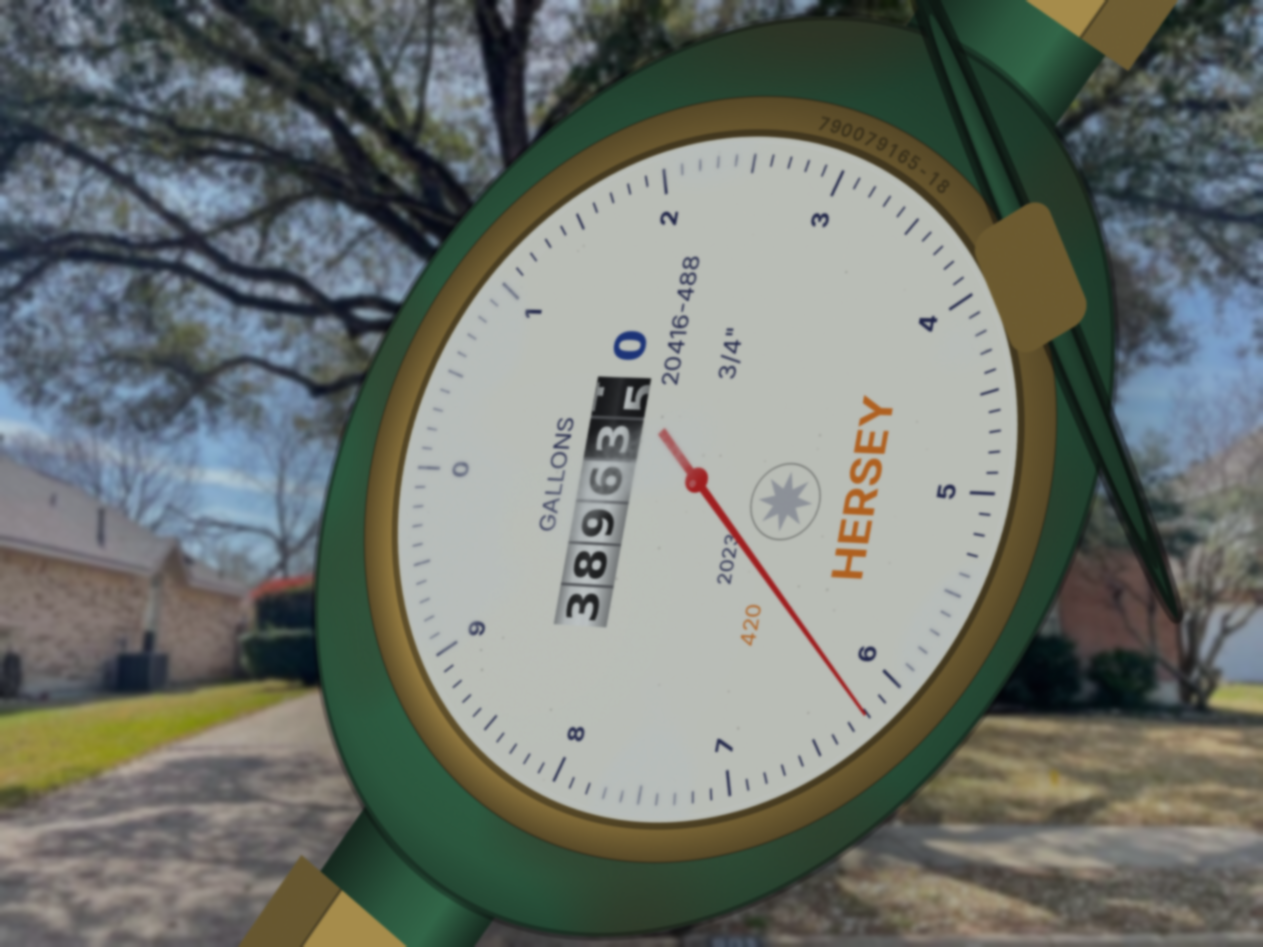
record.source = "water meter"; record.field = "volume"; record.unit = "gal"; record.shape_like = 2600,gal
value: 3896346.2,gal
